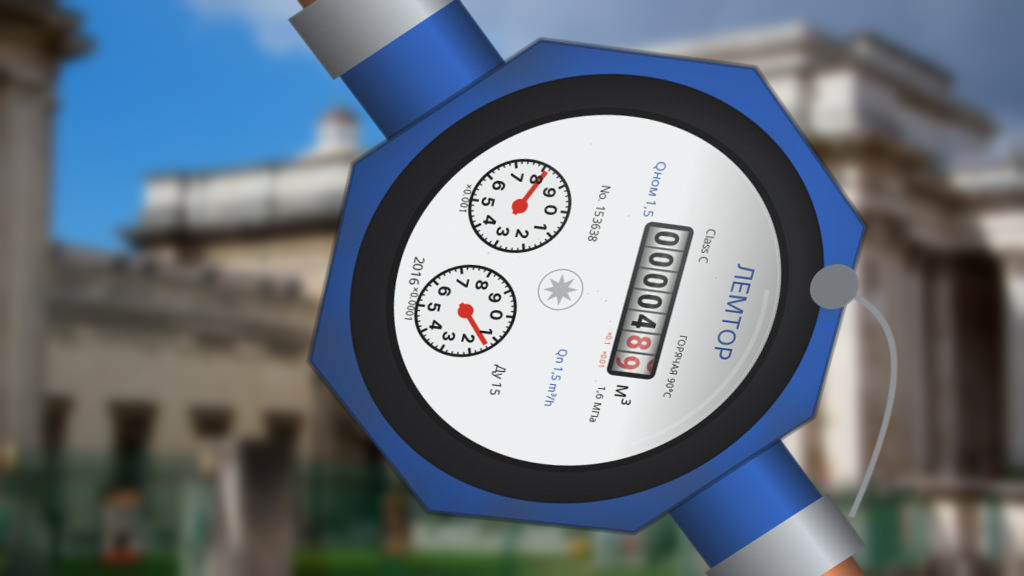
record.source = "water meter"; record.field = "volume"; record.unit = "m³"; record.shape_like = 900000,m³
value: 4.8881,m³
